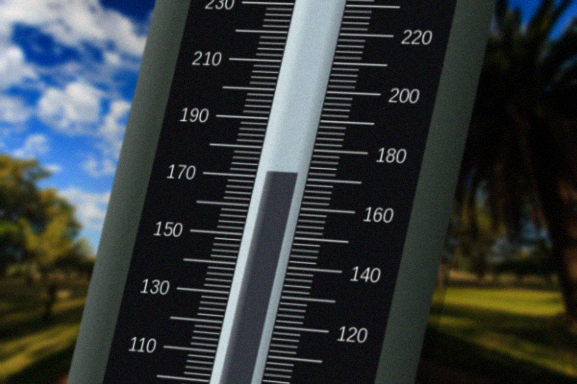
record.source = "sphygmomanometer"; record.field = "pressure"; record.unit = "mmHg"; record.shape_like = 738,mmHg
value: 172,mmHg
